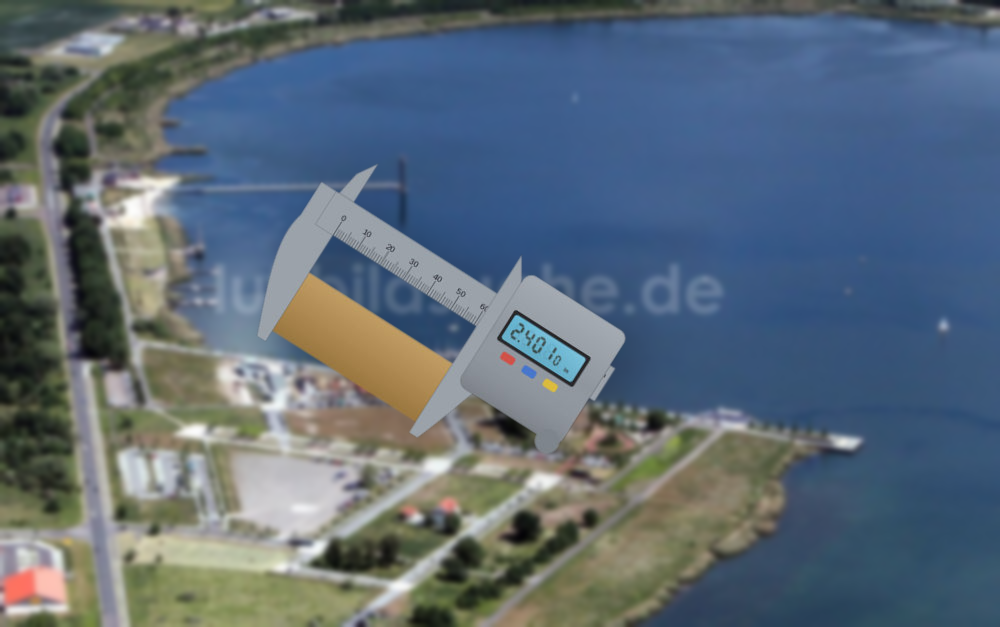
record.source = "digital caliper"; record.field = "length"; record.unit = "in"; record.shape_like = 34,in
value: 2.4010,in
